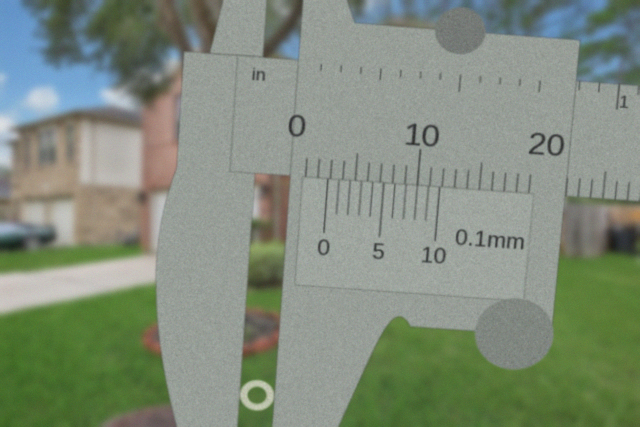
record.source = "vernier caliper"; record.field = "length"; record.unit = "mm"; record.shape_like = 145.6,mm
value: 2.8,mm
